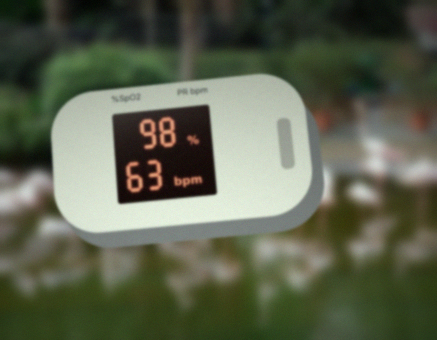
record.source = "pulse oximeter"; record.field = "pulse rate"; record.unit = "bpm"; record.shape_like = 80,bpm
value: 63,bpm
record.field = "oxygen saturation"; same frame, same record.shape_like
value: 98,%
